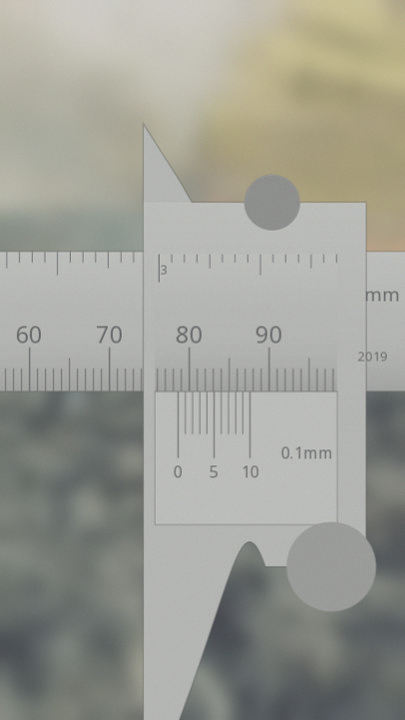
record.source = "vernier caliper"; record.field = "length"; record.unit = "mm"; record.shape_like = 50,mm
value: 78.6,mm
